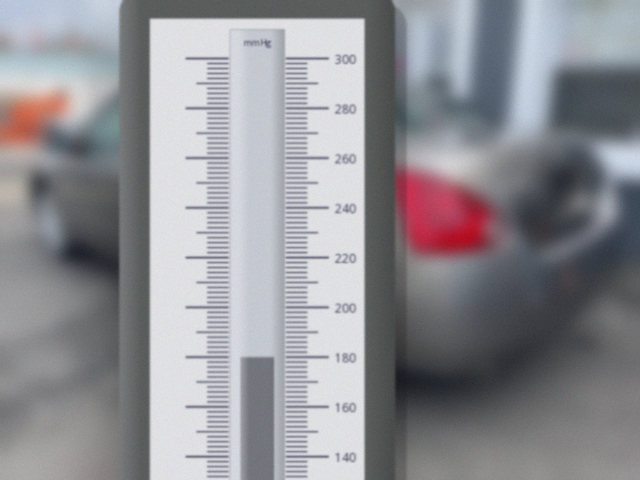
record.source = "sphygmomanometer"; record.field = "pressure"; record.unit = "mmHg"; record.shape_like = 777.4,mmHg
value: 180,mmHg
